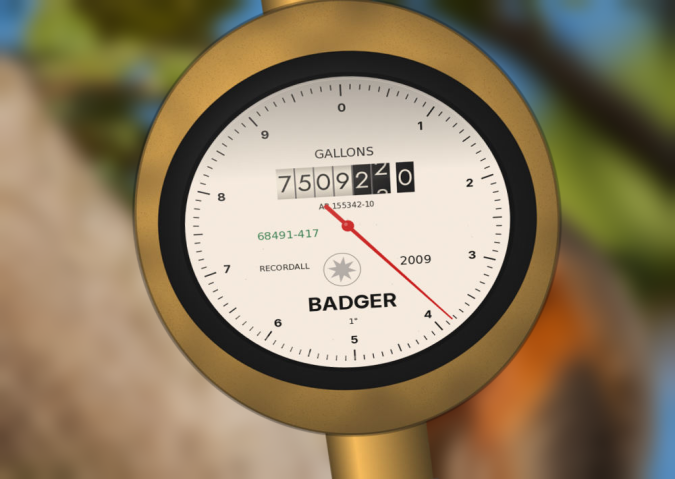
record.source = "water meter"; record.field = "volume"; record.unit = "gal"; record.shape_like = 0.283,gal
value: 7509223.8,gal
